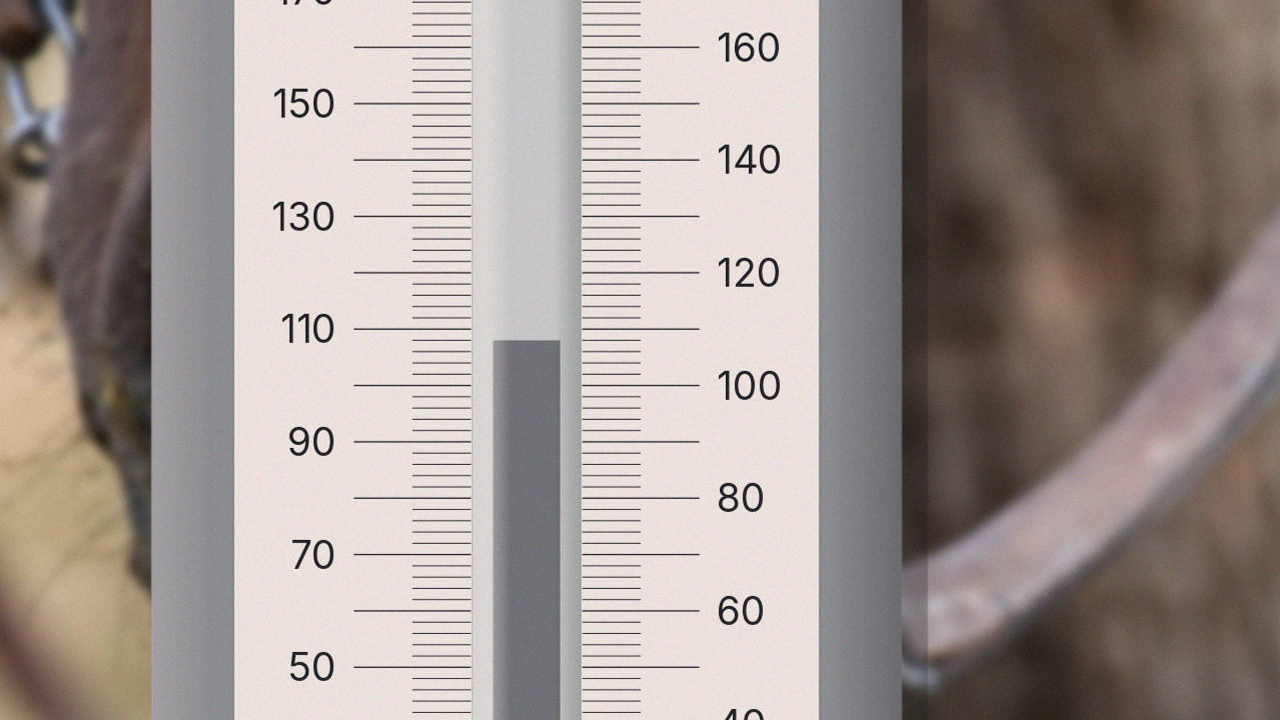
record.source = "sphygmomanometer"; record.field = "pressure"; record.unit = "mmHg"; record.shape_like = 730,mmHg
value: 108,mmHg
